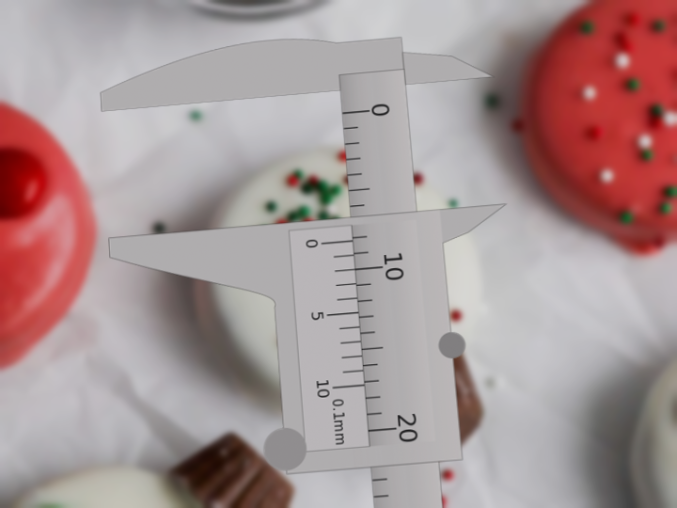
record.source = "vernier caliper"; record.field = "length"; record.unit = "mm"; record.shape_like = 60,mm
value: 8.2,mm
